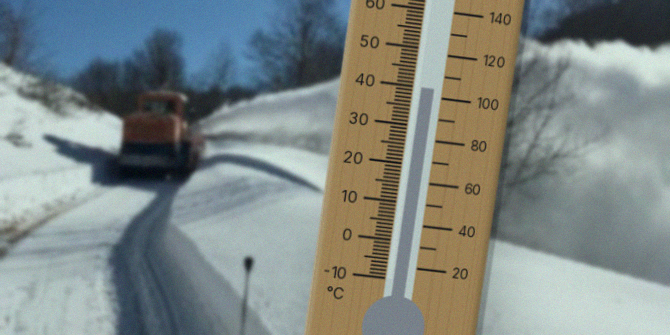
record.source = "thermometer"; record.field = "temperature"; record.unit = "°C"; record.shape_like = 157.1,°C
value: 40,°C
